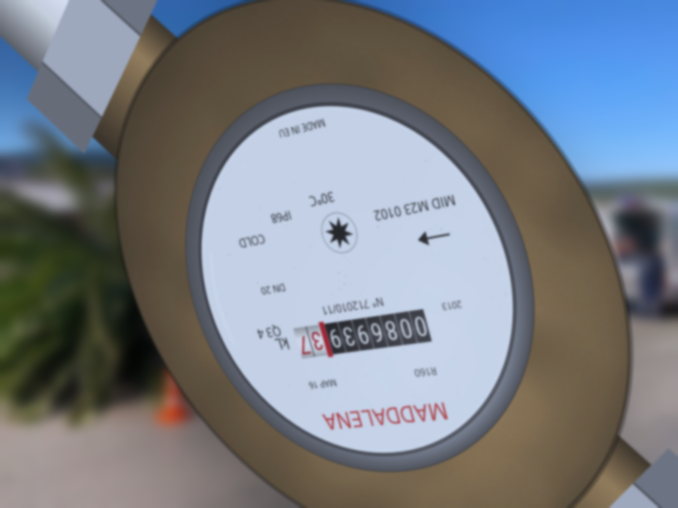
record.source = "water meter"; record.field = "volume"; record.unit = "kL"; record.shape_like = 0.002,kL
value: 86939.37,kL
